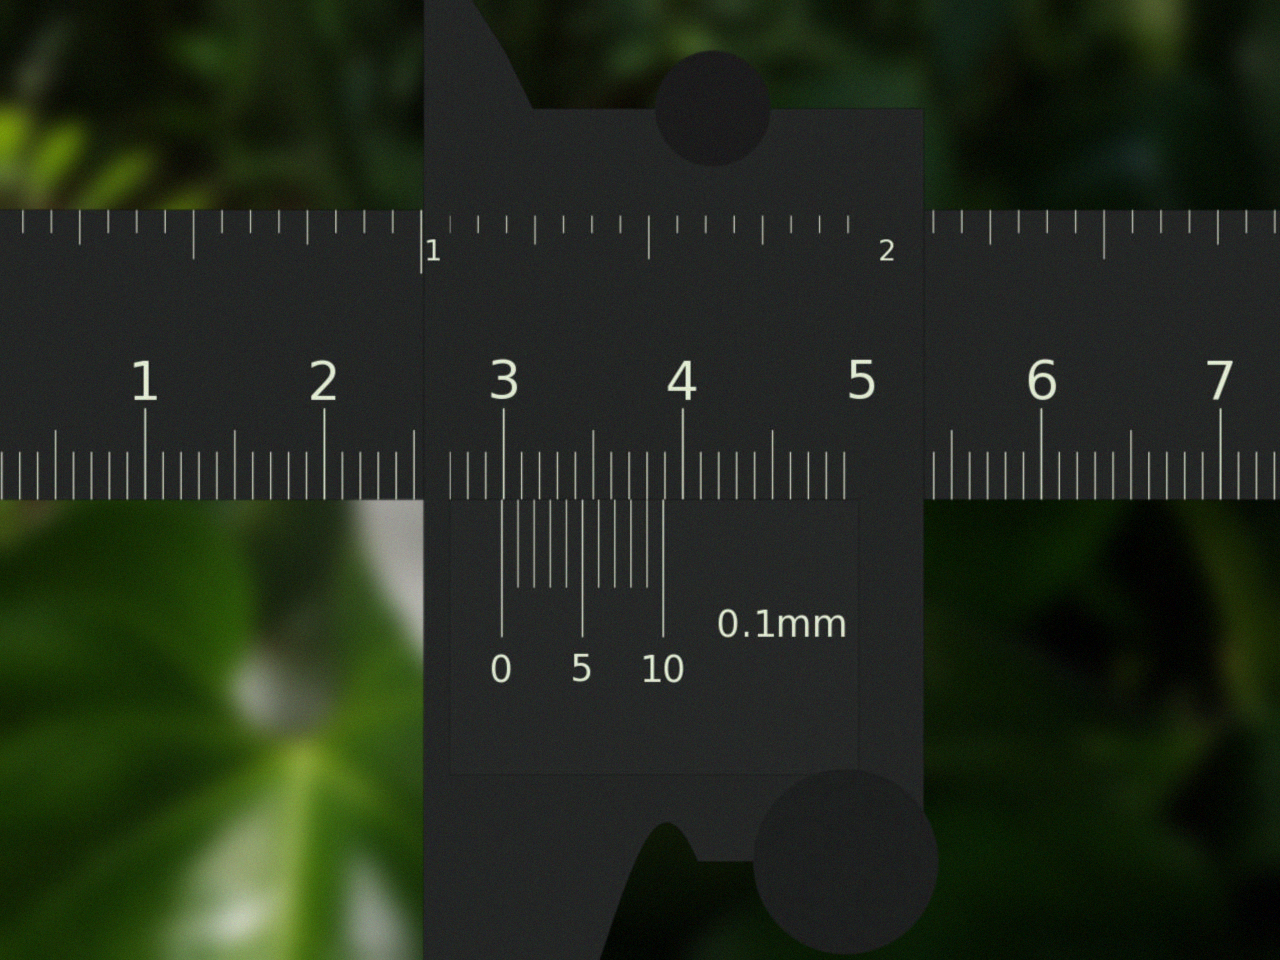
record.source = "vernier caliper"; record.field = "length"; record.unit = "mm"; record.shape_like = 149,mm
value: 29.9,mm
